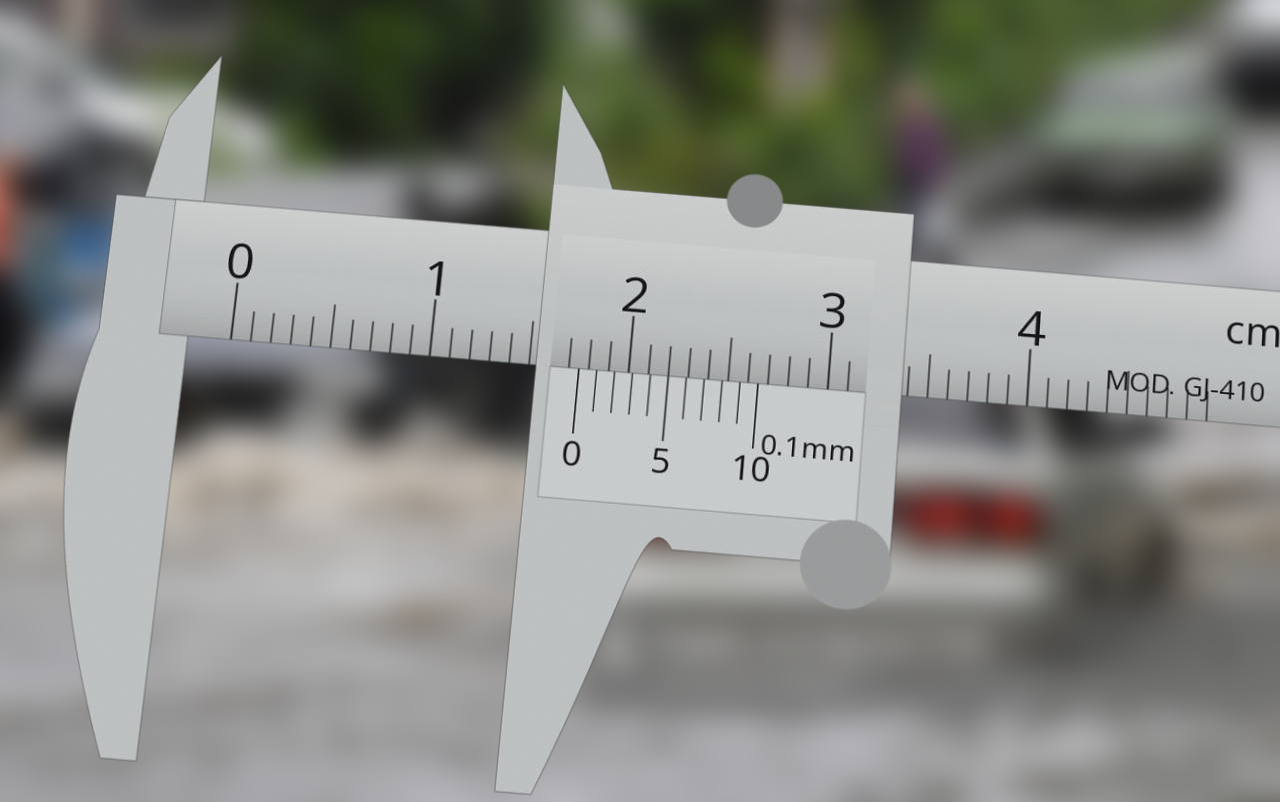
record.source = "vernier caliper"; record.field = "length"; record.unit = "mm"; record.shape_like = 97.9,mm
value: 17.5,mm
